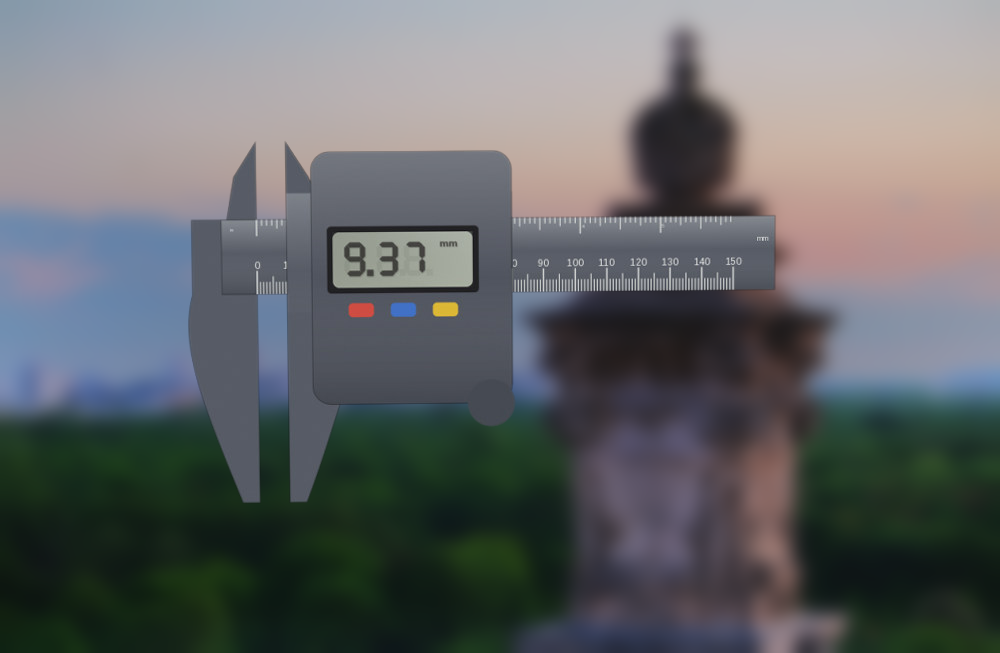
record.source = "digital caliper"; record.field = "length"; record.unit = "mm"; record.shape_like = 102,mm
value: 9.37,mm
